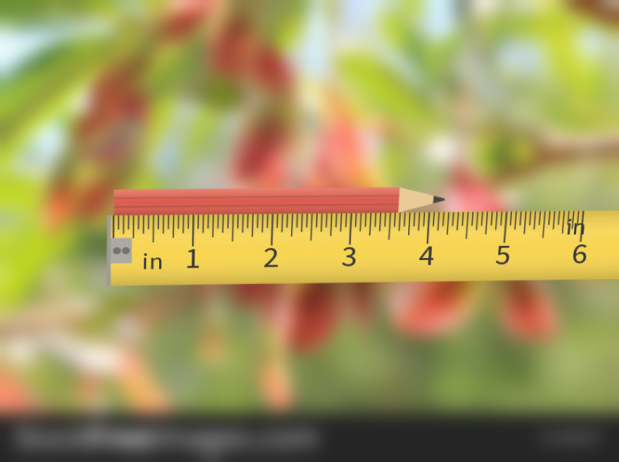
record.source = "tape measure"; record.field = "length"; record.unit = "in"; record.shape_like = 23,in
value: 4.1875,in
